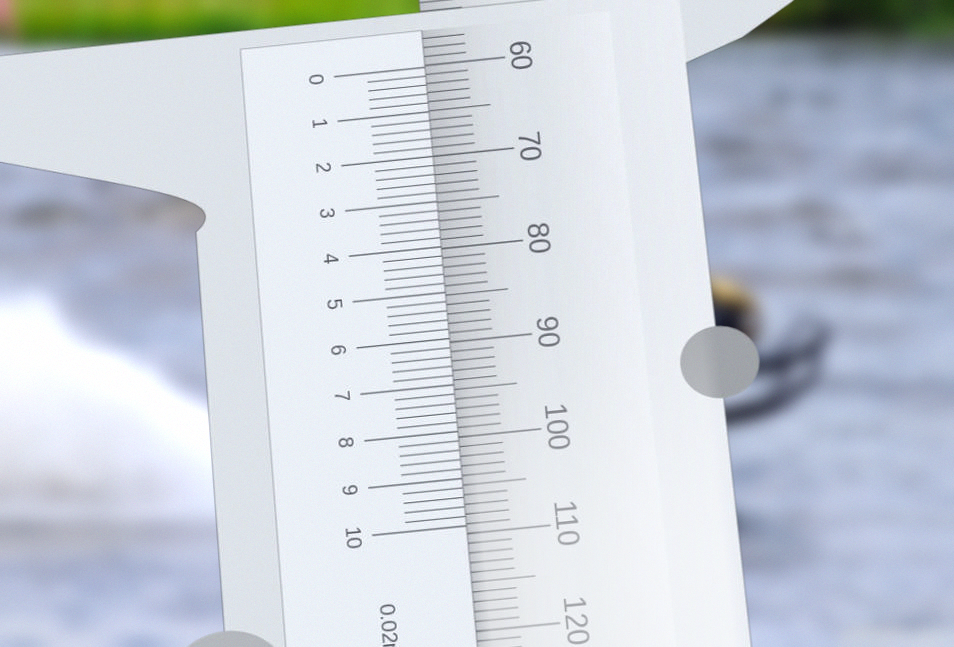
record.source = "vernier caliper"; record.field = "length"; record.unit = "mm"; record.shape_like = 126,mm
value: 60.2,mm
